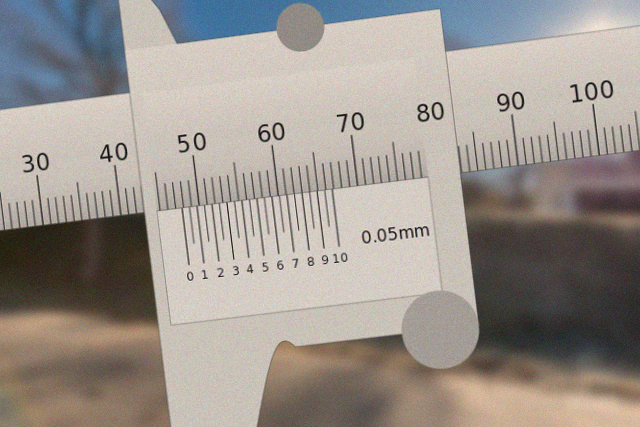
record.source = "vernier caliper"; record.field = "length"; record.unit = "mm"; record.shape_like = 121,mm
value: 47.8,mm
